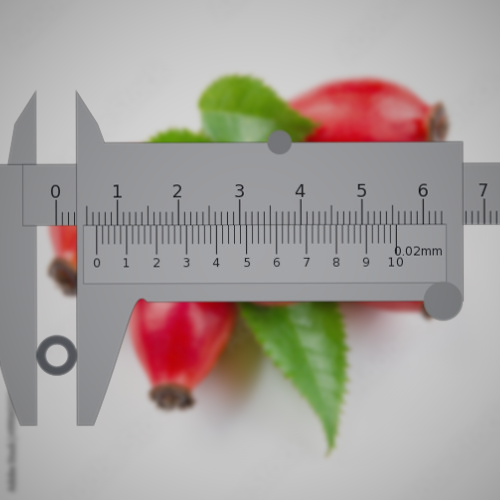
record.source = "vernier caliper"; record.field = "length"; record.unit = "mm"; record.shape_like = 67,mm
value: 6.6,mm
